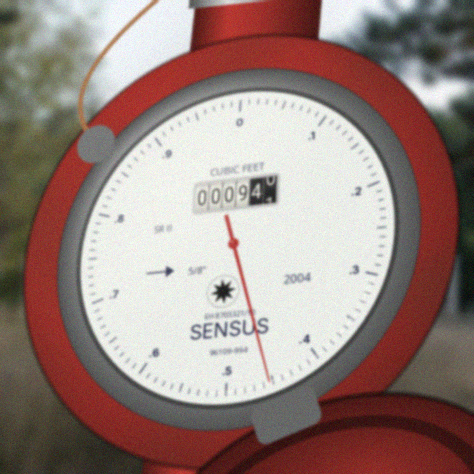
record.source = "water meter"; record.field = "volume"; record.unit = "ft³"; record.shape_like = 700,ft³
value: 940.45,ft³
